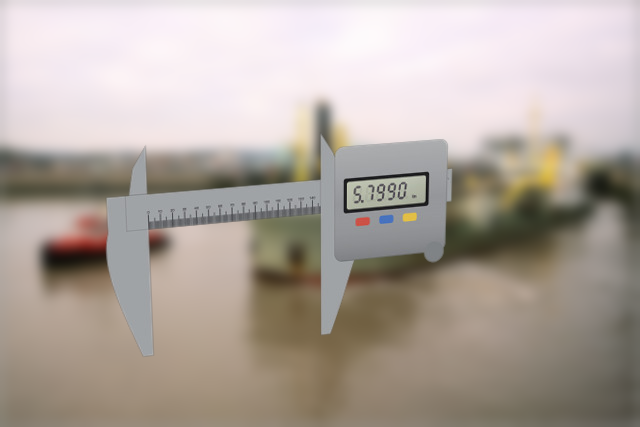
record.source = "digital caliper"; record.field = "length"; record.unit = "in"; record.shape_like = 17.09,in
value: 5.7990,in
